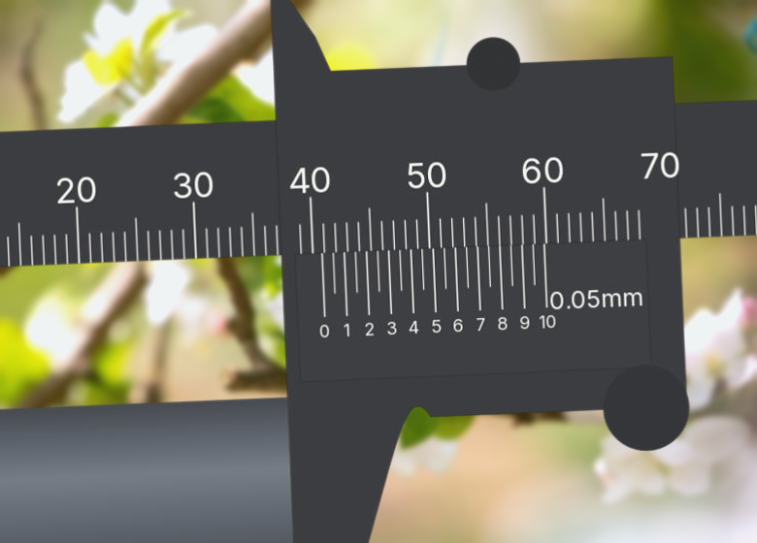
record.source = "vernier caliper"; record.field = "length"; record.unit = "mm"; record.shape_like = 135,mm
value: 40.8,mm
